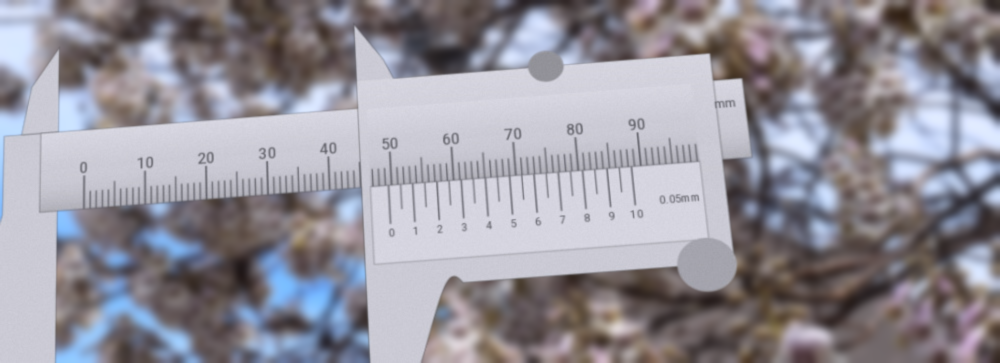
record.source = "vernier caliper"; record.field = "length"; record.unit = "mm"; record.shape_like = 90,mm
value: 49.5,mm
